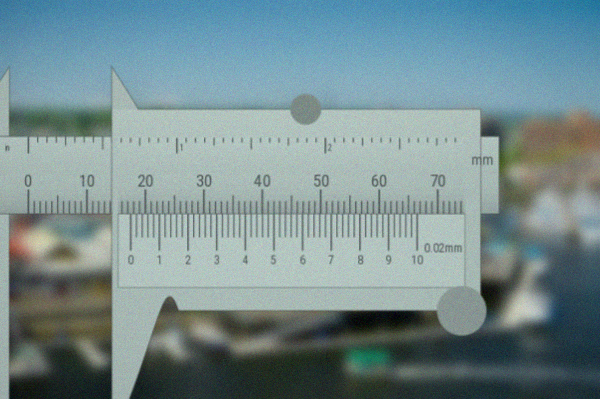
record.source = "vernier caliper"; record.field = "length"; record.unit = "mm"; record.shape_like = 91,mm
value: 17.5,mm
